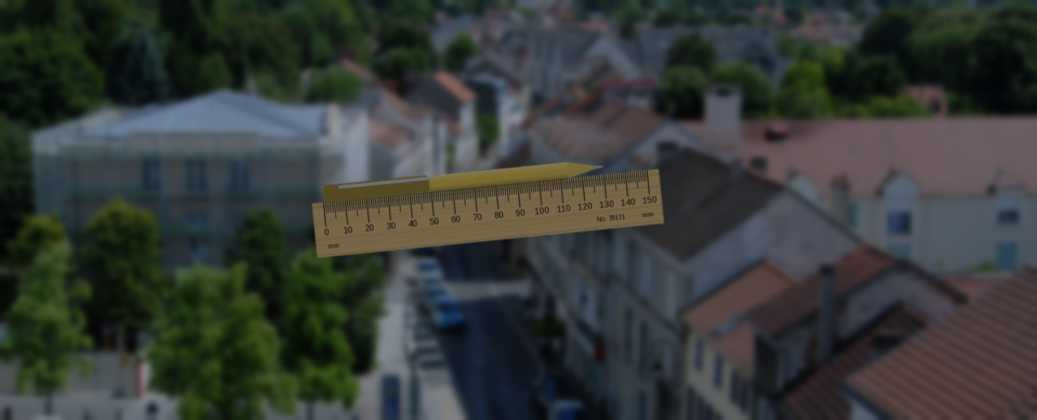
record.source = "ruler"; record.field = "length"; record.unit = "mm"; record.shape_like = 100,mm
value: 130,mm
